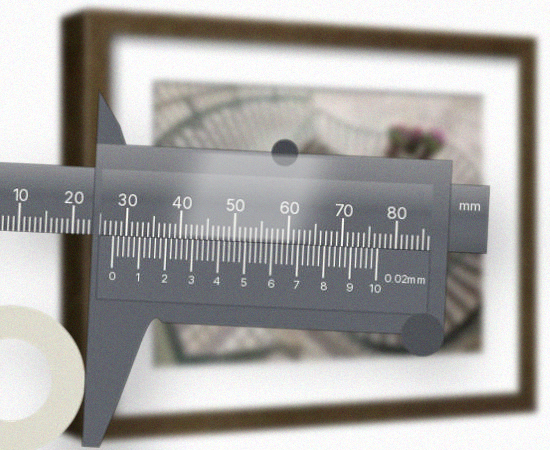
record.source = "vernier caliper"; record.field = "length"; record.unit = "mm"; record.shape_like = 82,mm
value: 27.6,mm
